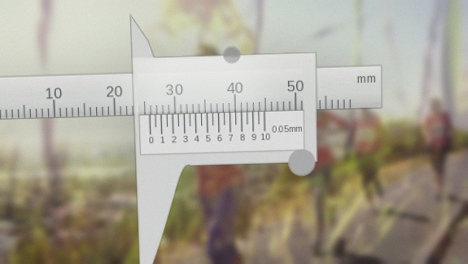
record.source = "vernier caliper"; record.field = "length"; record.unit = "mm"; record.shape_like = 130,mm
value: 25.8,mm
